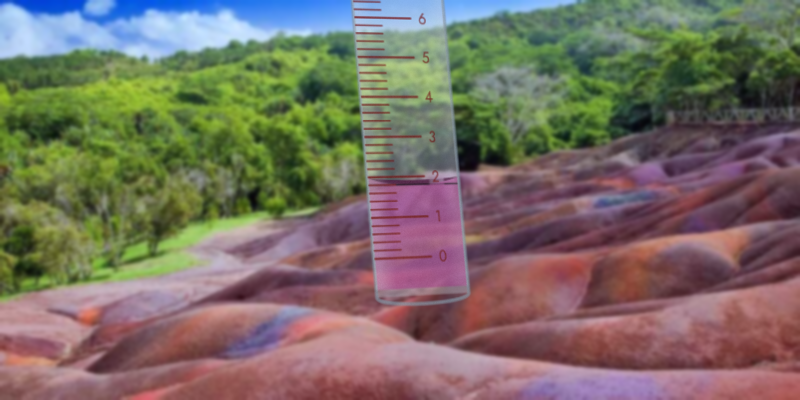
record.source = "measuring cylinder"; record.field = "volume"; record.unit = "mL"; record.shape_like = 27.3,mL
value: 1.8,mL
